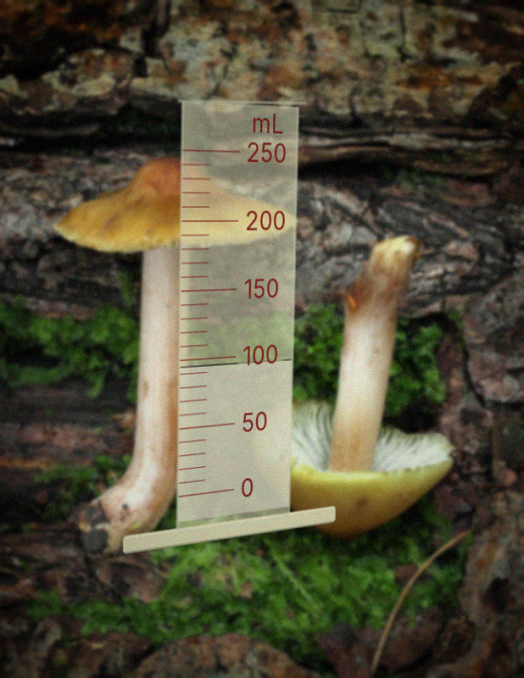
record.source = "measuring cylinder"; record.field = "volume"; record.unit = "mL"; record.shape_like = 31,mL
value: 95,mL
